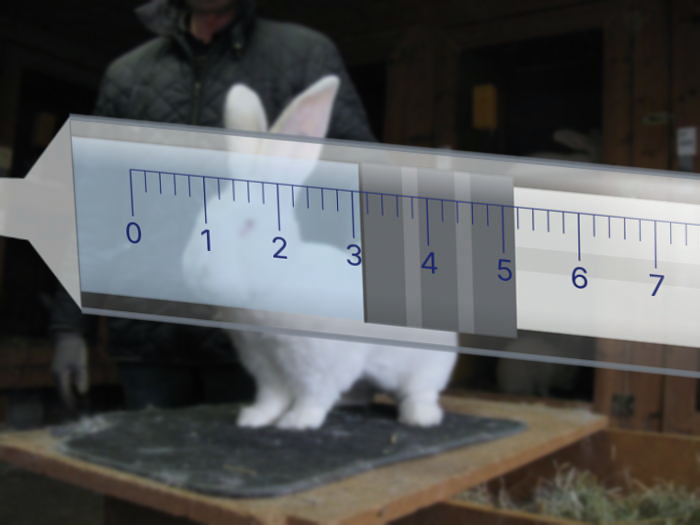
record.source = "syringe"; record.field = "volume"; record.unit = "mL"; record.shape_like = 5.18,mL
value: 3.1,mL
